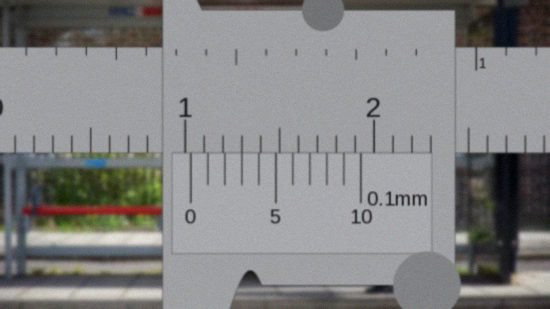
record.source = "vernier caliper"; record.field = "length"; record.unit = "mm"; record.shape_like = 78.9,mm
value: 10.3,mm
